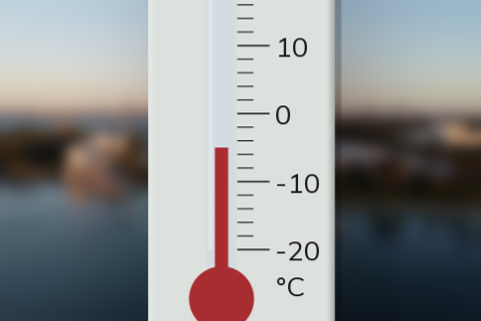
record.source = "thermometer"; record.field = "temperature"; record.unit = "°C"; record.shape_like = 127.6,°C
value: -5,°C
